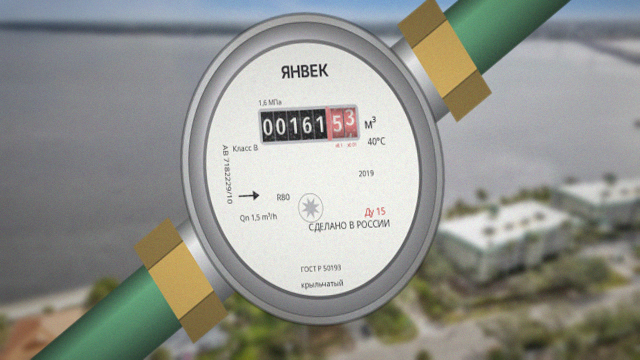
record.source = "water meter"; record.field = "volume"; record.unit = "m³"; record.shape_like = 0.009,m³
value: 161.53,m³
